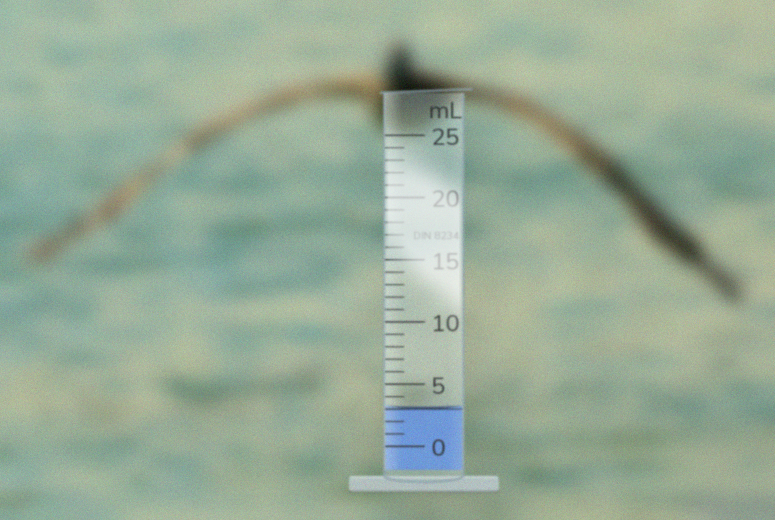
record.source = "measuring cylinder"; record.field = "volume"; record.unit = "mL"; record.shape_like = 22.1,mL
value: 3,mL
